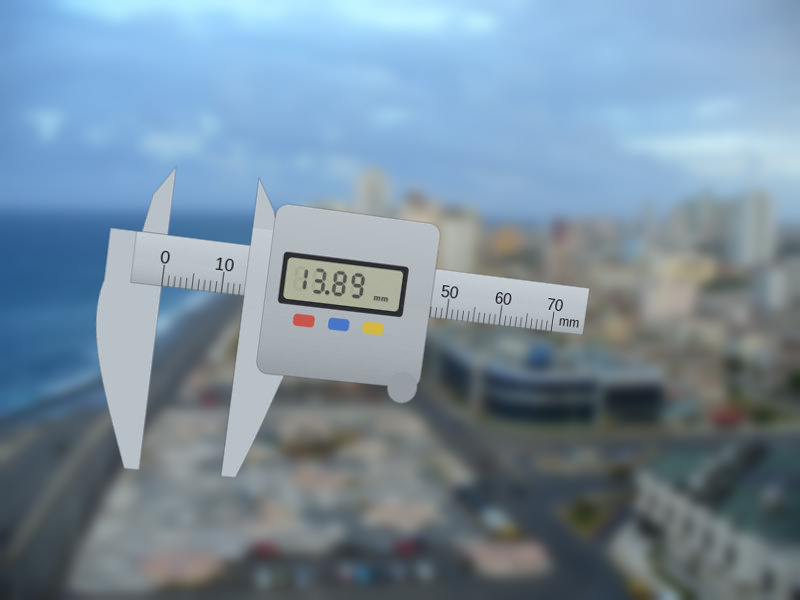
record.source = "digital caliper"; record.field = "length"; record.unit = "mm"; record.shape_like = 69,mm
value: 13.89,mm
